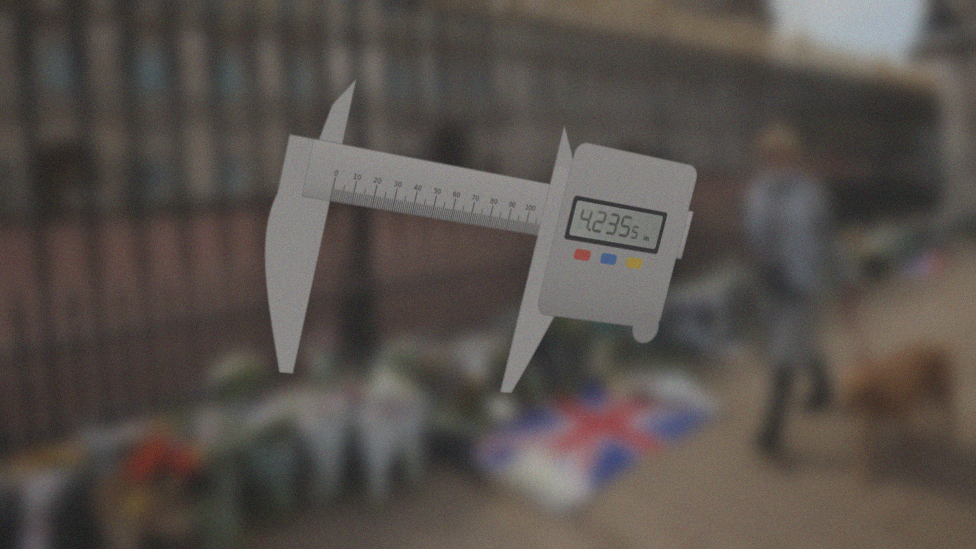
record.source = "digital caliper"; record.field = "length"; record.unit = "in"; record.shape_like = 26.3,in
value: 4.2355,in
